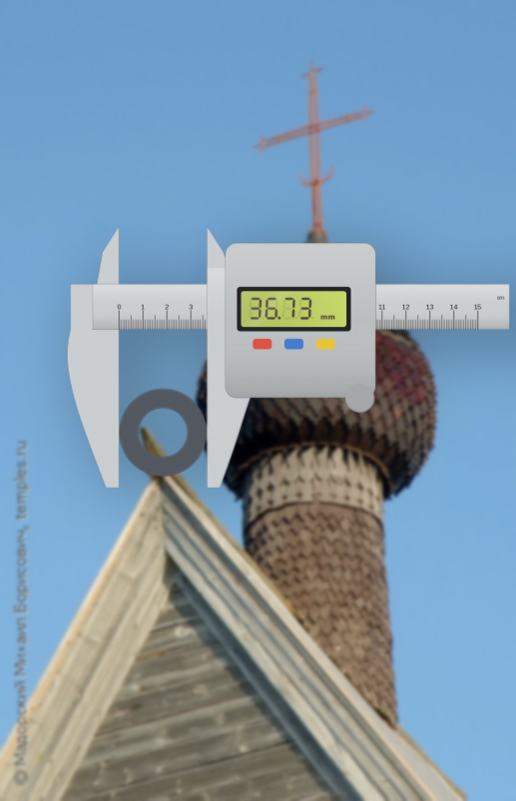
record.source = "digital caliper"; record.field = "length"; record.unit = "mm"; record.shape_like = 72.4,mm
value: 36.73,mm
